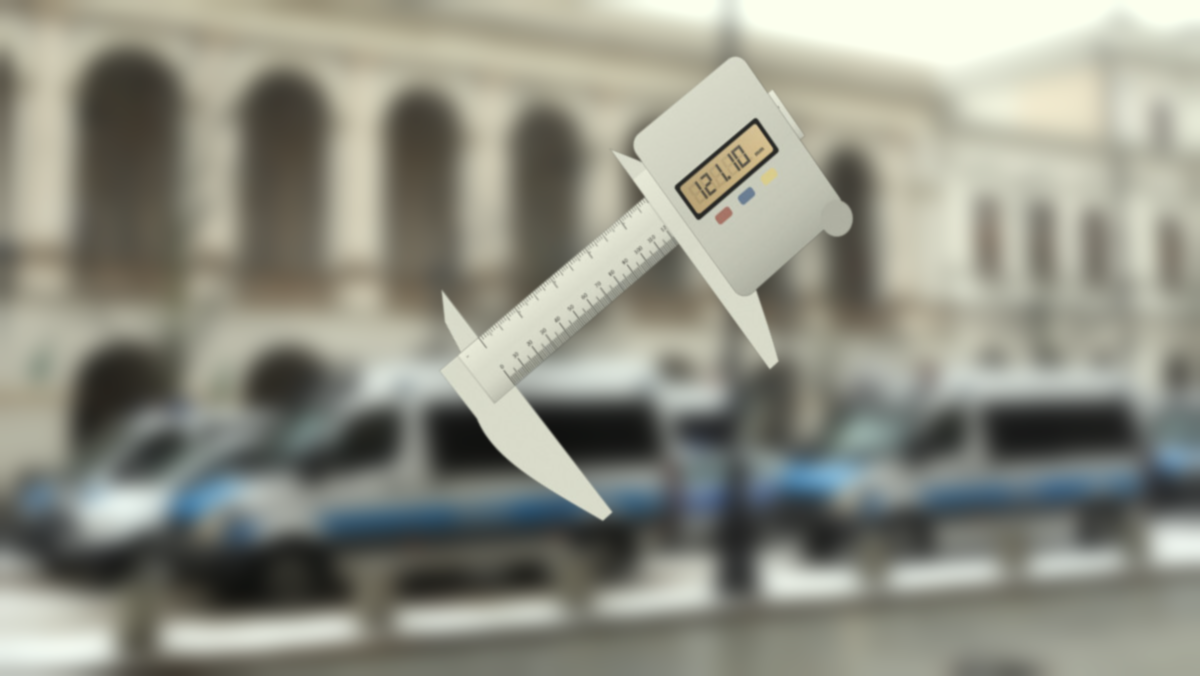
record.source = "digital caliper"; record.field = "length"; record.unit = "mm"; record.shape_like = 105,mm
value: 121.10,mm
